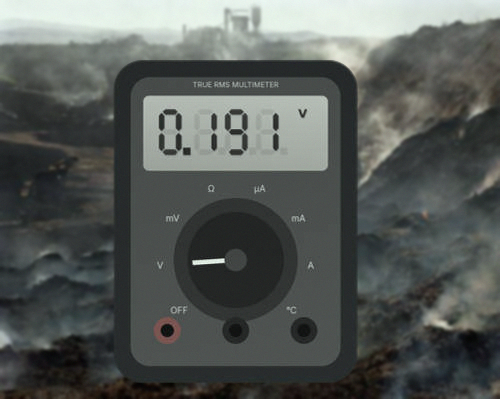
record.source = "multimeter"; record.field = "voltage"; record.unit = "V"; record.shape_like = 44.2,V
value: 0.191,V
